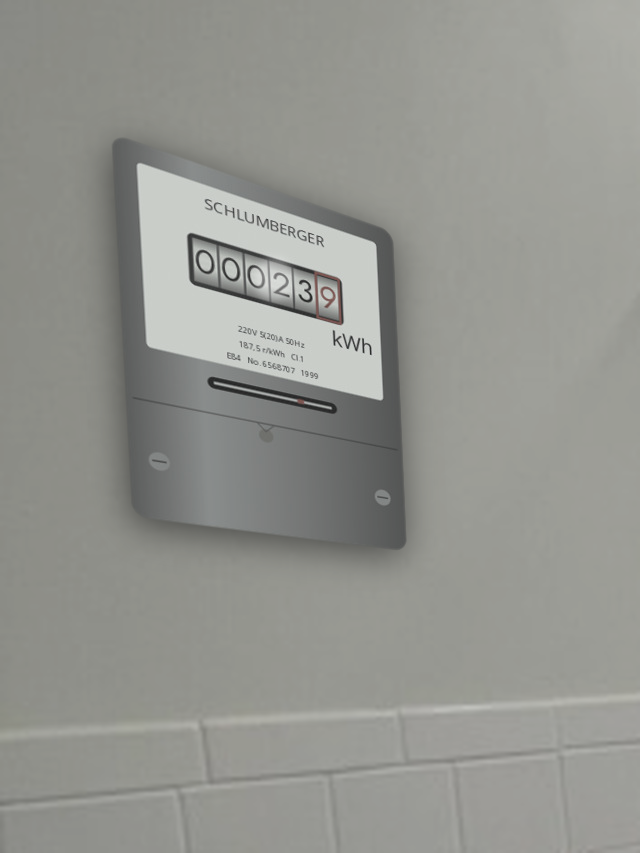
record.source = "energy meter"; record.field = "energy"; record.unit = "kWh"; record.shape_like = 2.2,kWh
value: 23.9,kWh
